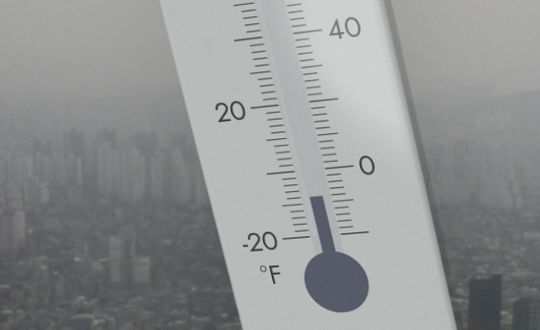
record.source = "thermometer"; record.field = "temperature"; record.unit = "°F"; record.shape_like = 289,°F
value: -8,°F
